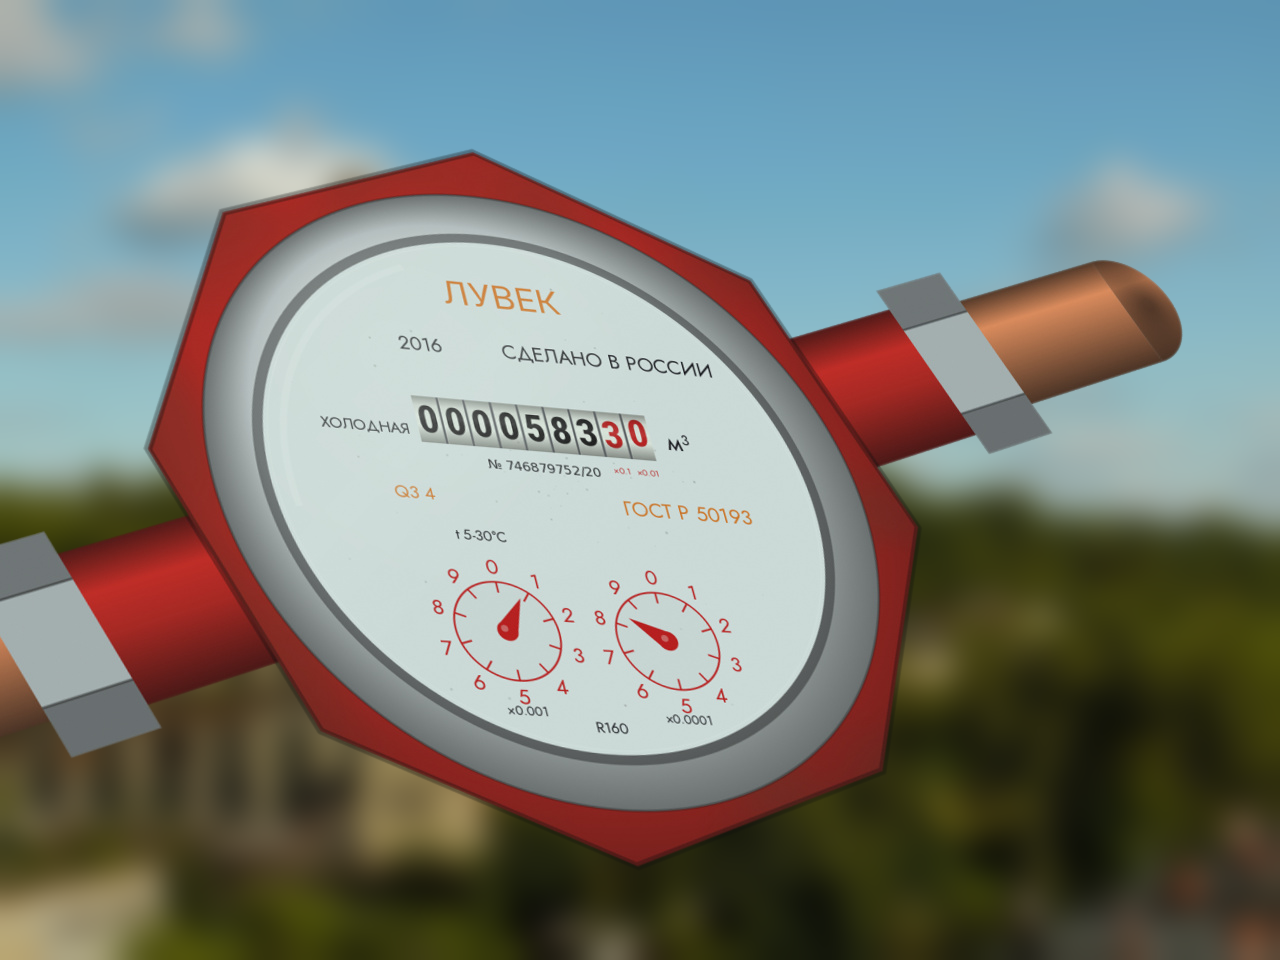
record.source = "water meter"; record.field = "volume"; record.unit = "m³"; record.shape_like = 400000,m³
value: 583.3008,m³
